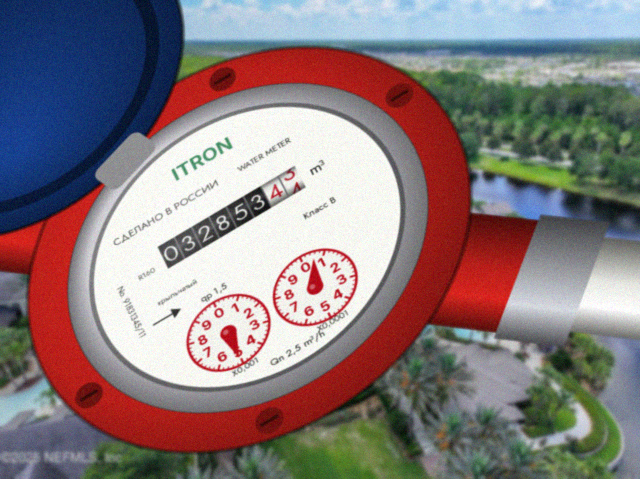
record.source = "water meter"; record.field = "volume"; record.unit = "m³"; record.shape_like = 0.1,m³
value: 32853.4350,m³
